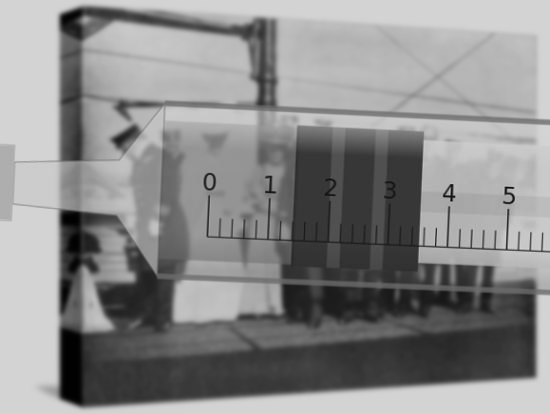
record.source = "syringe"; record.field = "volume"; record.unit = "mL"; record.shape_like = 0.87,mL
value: 1.4,mL
